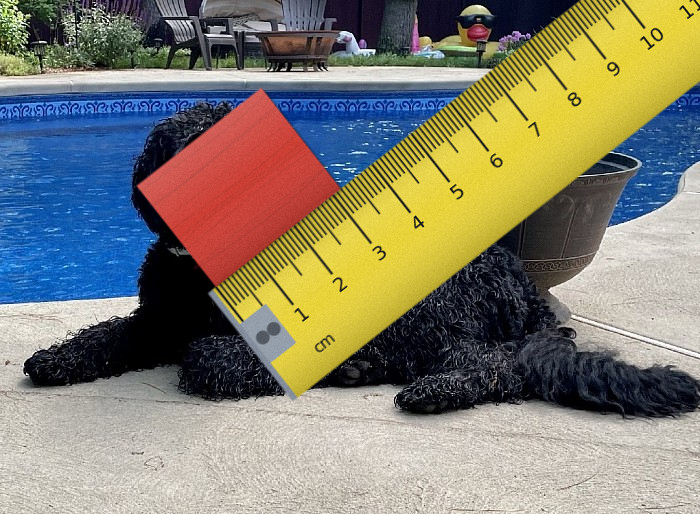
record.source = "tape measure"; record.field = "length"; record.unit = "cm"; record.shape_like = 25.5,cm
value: 3.2,cm
